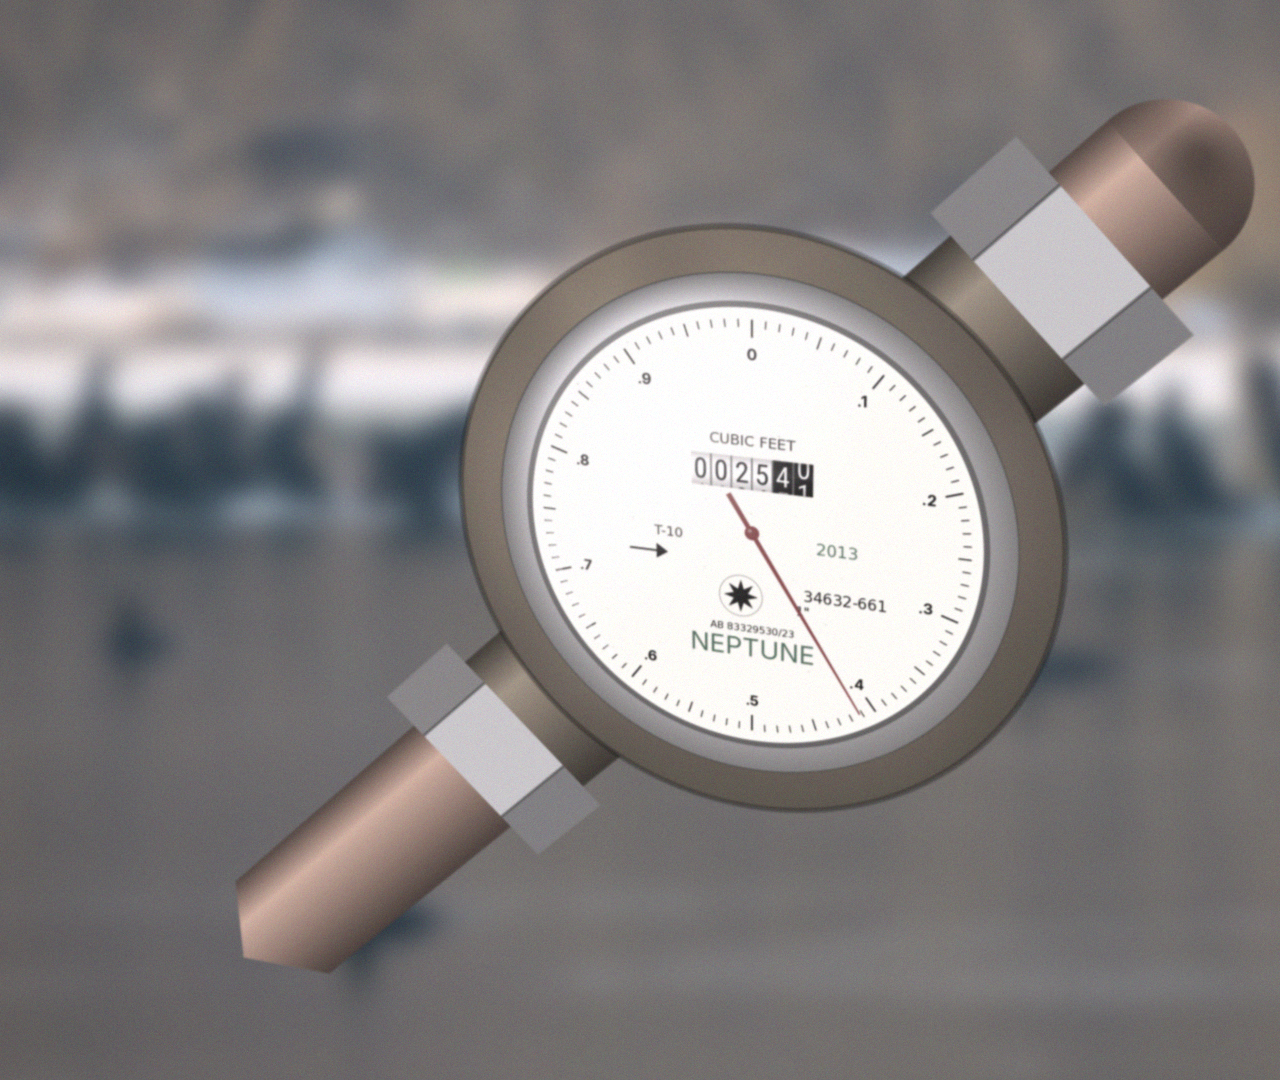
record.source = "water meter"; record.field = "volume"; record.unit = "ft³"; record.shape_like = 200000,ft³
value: 2540.41,ft³
